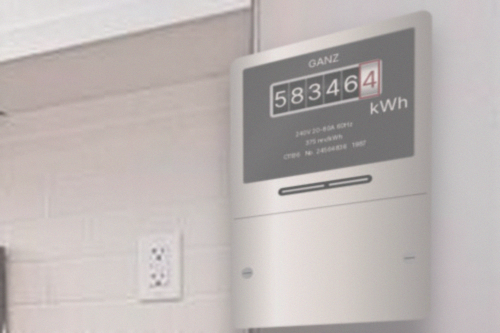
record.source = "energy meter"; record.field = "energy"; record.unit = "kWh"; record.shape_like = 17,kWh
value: 58346.4,kWh
